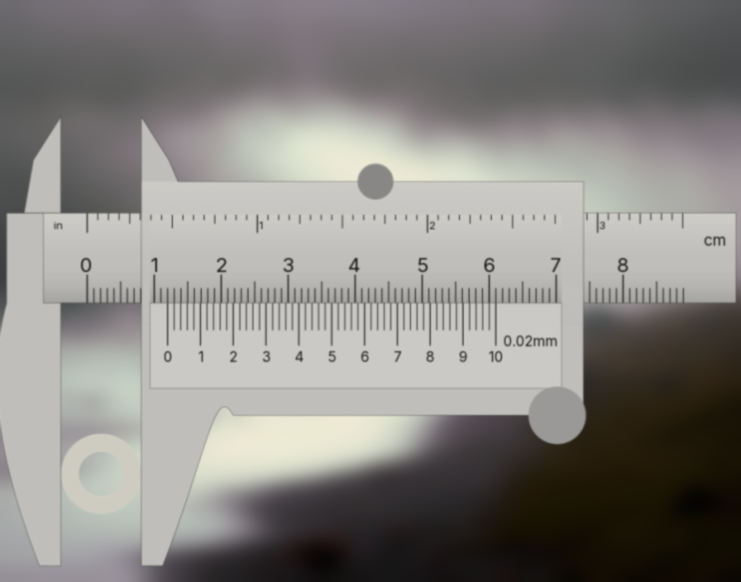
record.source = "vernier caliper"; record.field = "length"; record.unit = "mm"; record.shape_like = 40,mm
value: 12.0,mm
